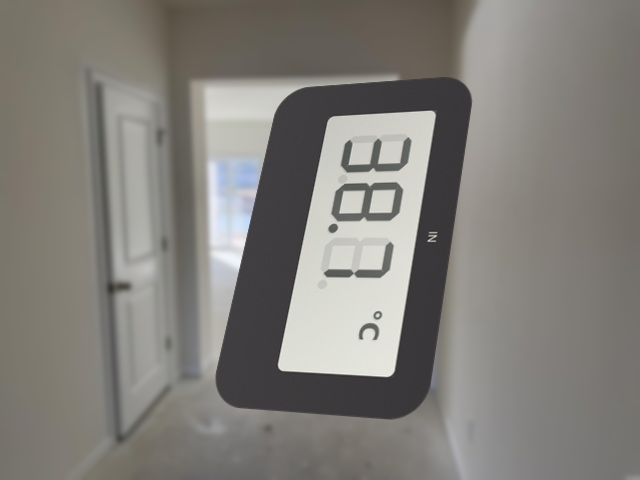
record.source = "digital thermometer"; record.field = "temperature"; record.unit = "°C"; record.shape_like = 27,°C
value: 38.7,°C
